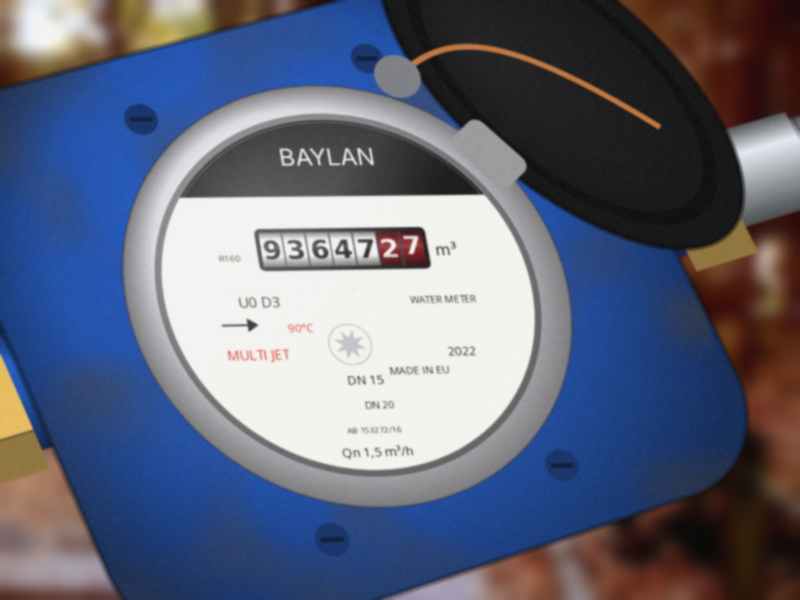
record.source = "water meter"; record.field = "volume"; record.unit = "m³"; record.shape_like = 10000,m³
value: 93647.27,m³
